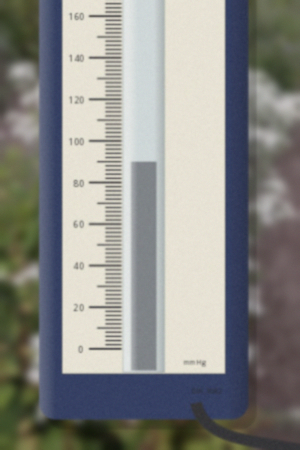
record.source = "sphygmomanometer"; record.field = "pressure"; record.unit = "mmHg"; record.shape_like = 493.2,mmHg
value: 90,mmHg
